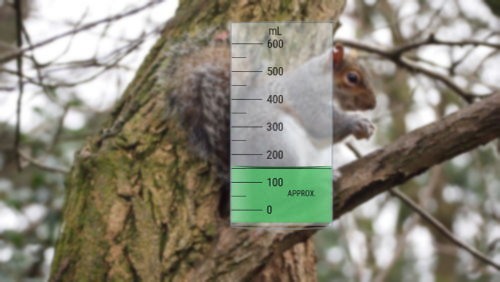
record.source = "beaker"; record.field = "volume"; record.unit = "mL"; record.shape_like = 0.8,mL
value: 150,mL
